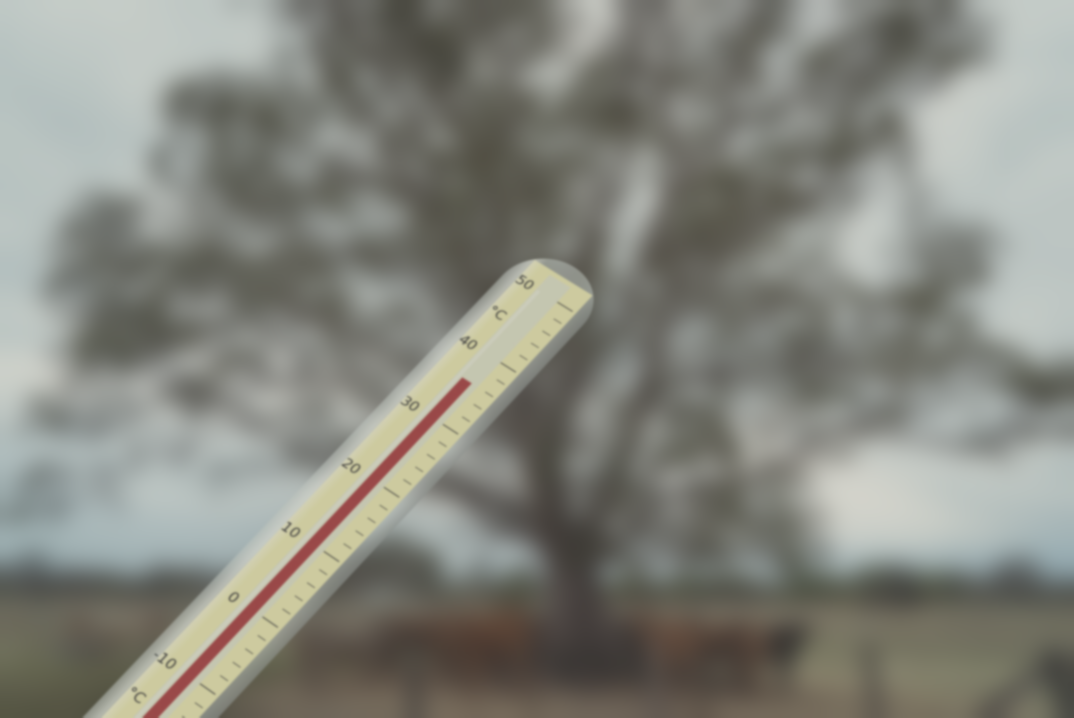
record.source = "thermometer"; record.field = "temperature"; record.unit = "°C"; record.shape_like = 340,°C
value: 36,°C
